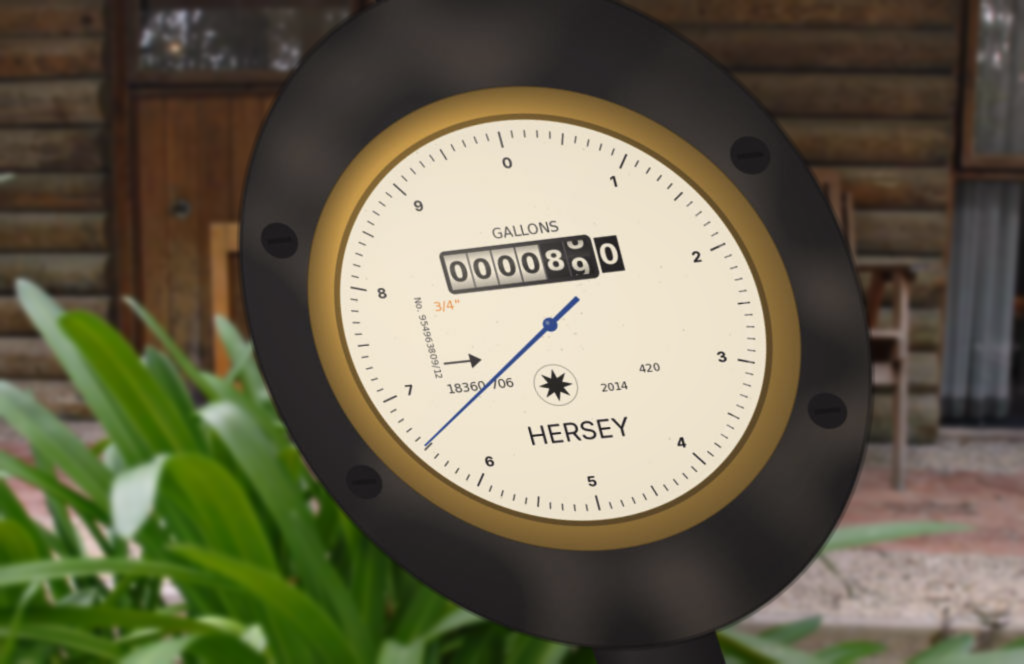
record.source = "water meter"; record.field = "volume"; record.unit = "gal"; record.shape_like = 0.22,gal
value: 886.5,gal
